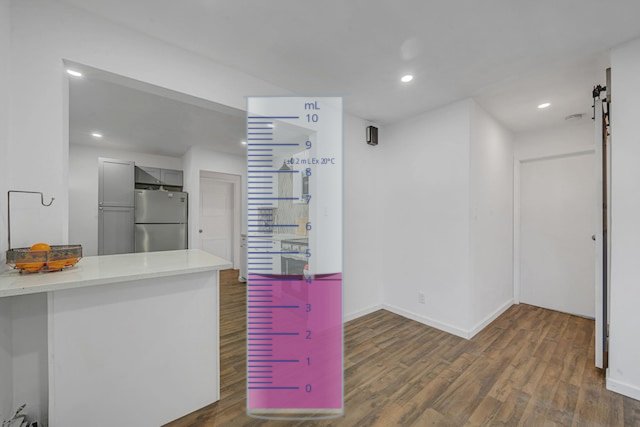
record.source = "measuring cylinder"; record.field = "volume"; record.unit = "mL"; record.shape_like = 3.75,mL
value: 4,mL
